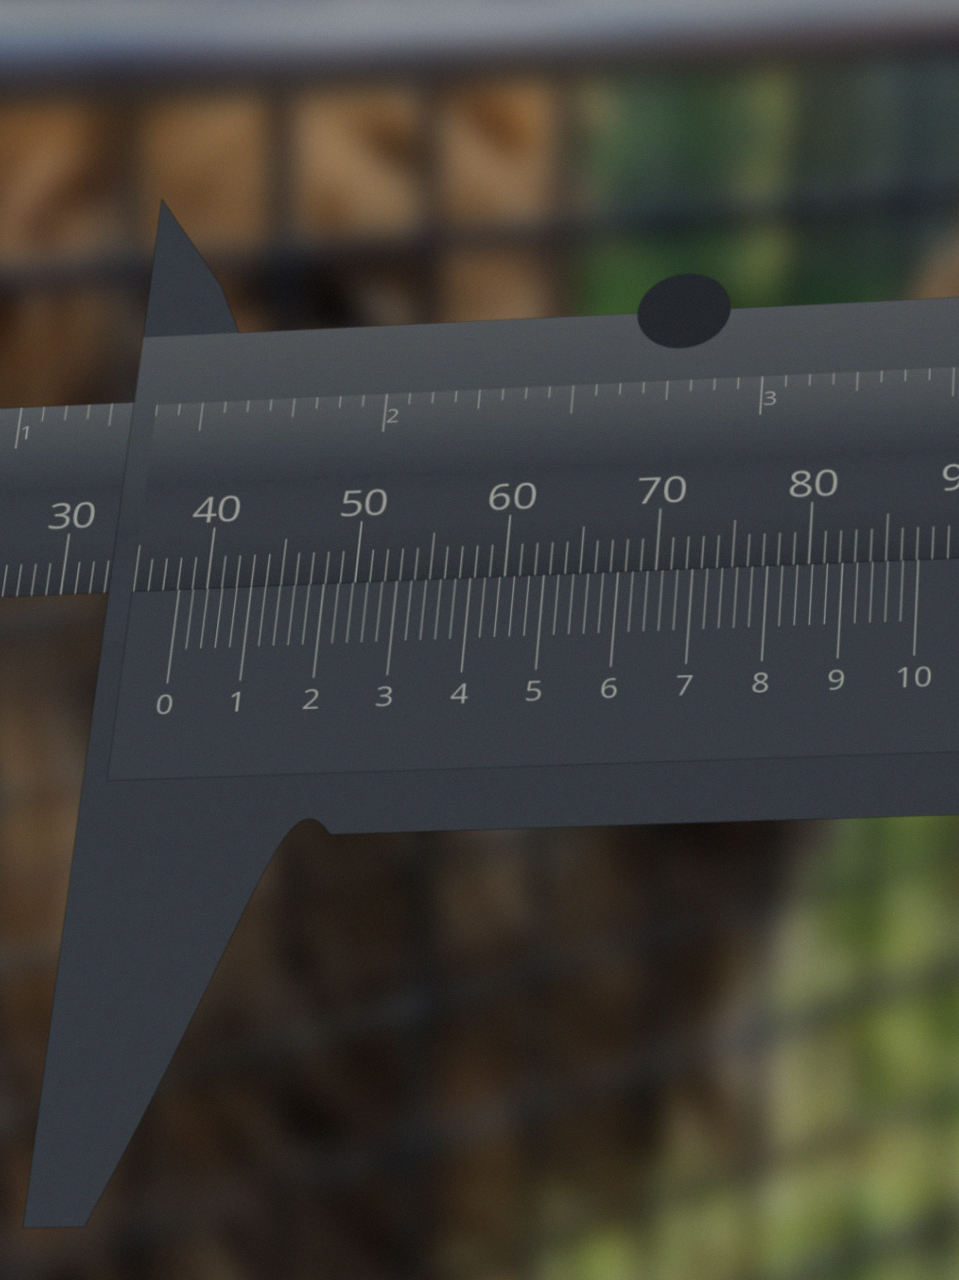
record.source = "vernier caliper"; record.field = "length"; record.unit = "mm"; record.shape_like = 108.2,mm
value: 38.1,mm
